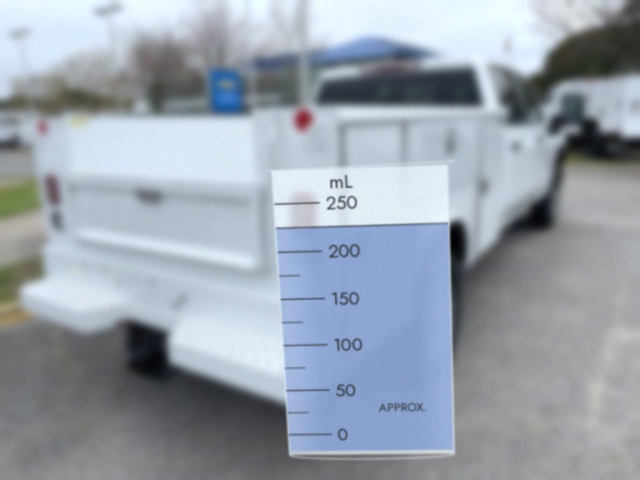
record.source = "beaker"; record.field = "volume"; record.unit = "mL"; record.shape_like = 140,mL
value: 225,mL
